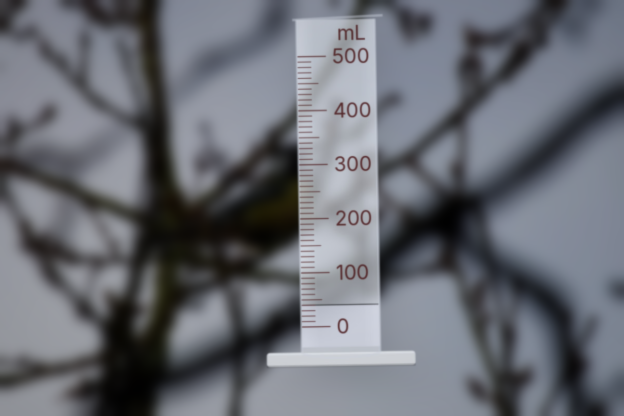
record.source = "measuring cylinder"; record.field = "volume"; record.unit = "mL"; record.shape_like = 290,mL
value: 40,mL
